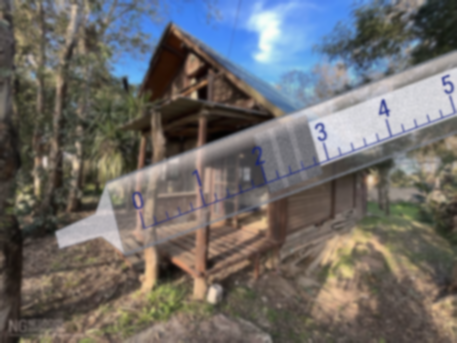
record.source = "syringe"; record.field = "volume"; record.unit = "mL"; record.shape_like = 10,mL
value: 2,mL
